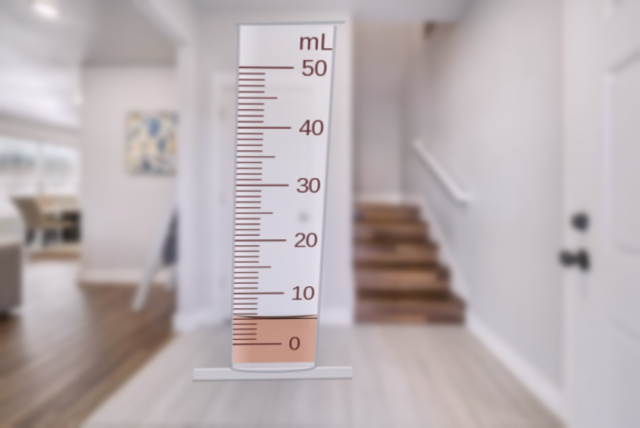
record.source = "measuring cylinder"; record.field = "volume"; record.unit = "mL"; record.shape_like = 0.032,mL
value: 5,mL
